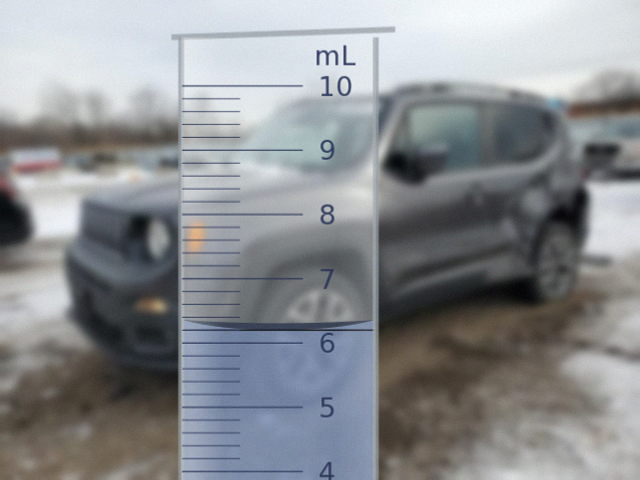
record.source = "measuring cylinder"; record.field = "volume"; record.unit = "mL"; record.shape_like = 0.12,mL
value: 6.2,mL
